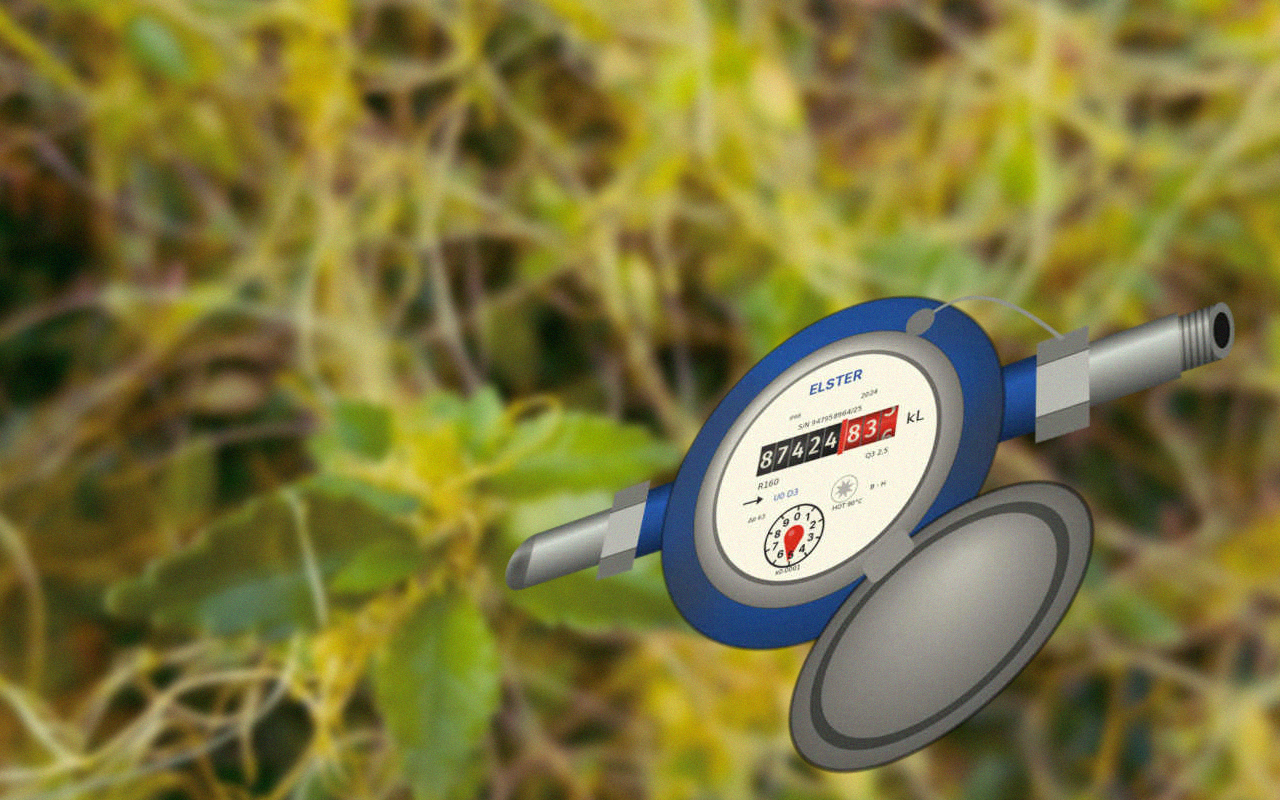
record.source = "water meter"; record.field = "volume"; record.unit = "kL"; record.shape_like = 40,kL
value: 87424.8355,kL
